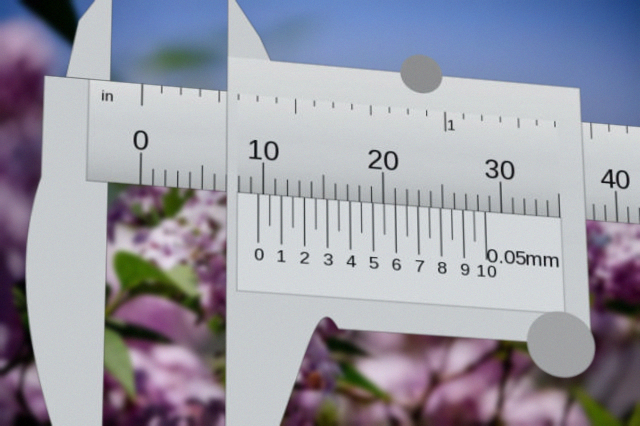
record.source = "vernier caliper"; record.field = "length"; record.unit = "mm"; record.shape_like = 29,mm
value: 9.6,mm
